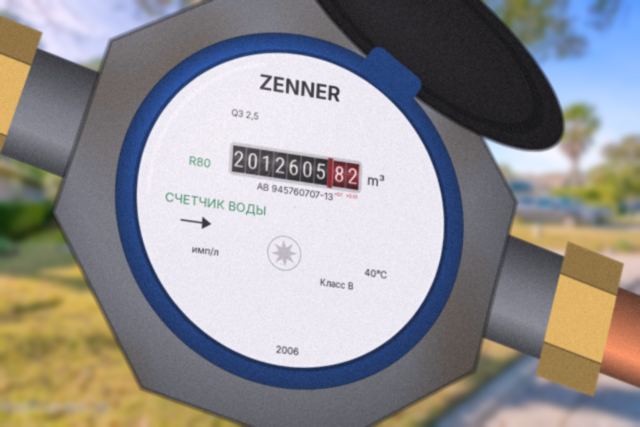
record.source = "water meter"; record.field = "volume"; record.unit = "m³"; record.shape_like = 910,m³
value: 2012605.82,m³
